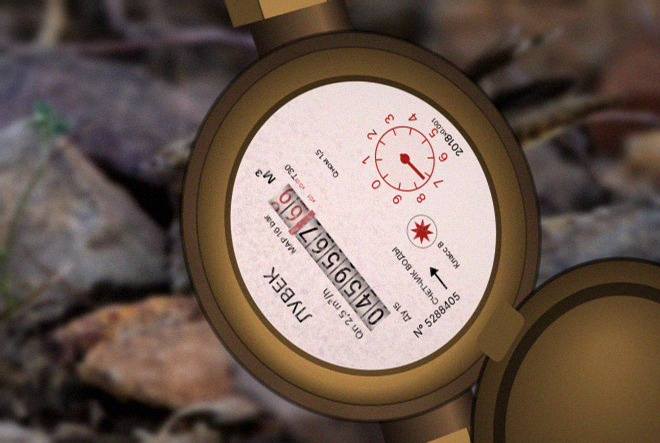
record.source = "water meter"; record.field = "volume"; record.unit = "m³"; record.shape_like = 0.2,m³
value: 459567.687,m³
